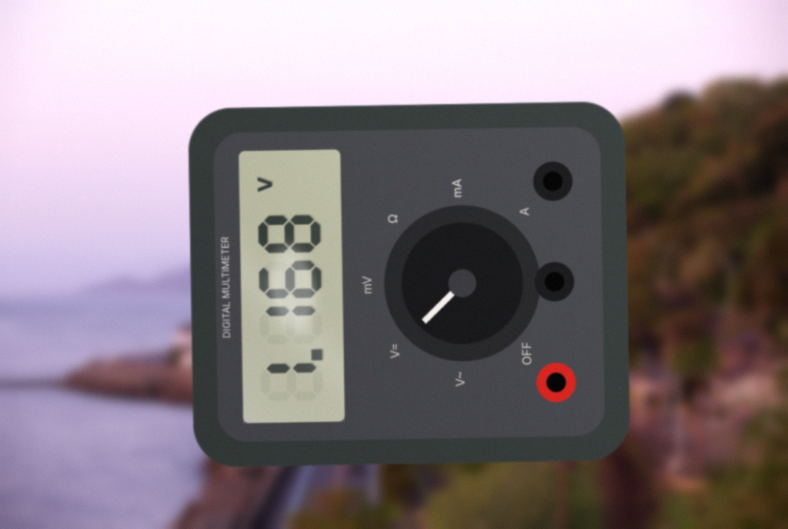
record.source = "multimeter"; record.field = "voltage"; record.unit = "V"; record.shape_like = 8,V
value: 1.168,V
